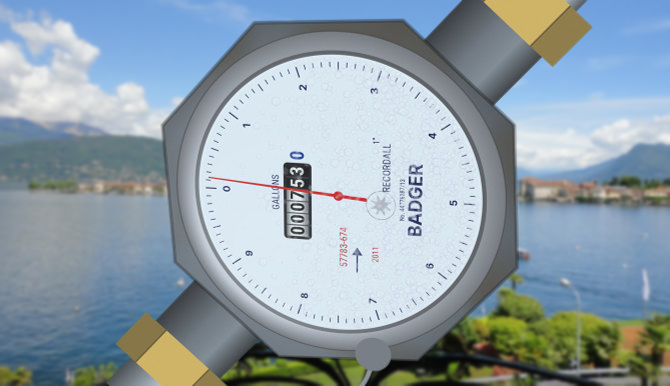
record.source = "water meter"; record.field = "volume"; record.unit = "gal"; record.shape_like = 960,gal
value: 7530.1,gal
